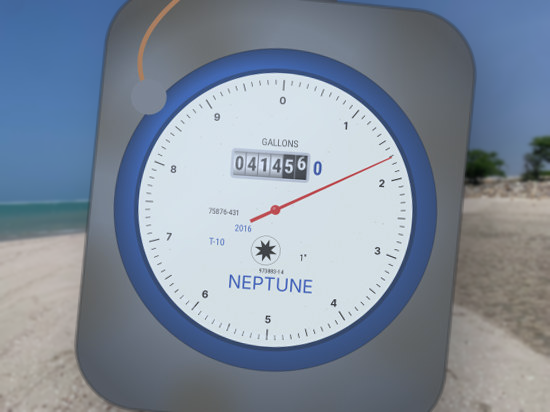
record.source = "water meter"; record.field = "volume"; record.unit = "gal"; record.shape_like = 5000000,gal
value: 414561.7,gal
